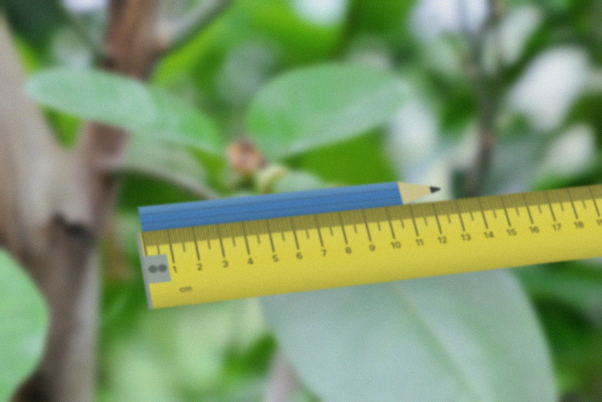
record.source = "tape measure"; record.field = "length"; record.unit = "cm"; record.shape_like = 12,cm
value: 12.5,cm
